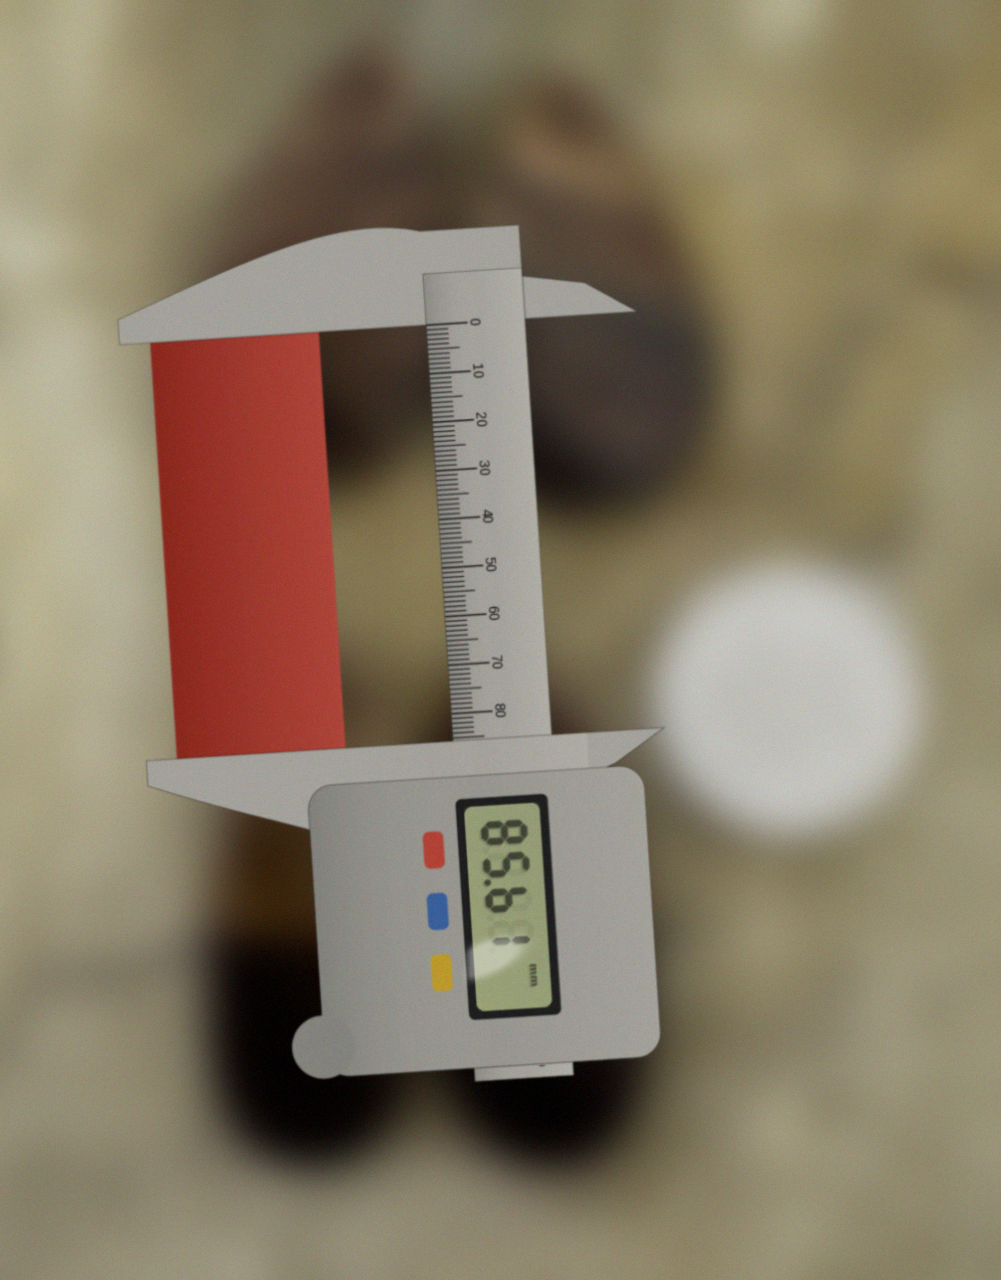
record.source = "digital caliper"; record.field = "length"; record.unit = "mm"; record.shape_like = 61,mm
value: 85.61,mm
